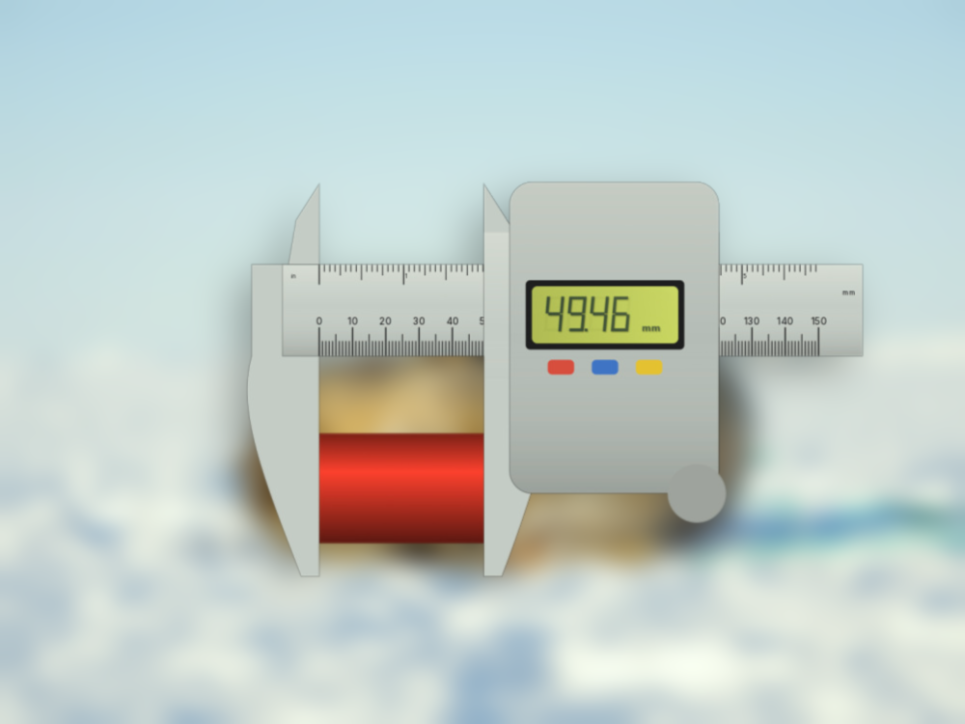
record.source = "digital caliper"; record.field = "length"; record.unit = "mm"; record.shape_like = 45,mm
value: 49.46,mm
